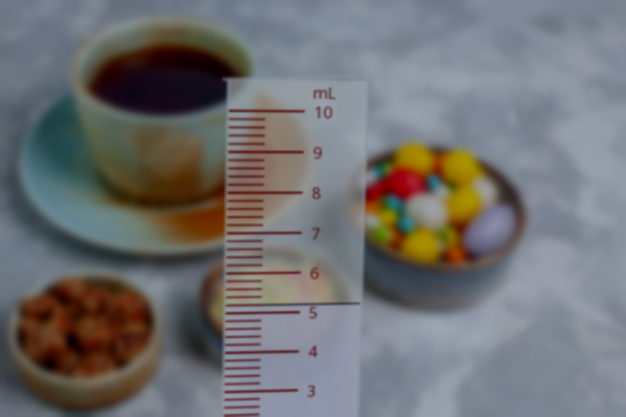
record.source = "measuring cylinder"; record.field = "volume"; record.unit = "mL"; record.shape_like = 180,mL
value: 5.2,mL
